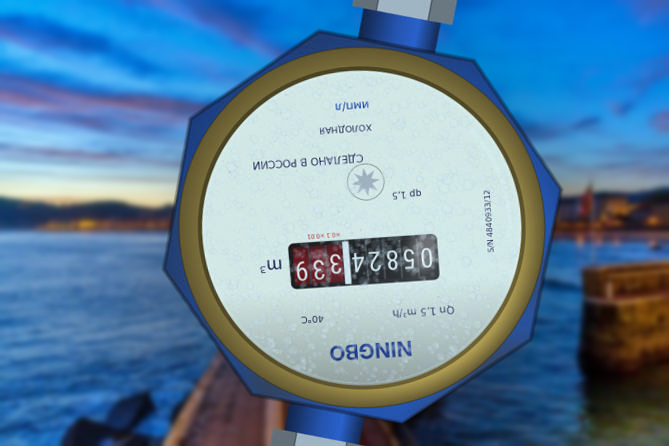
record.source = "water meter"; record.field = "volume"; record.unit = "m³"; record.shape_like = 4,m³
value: 5824.339,m³
